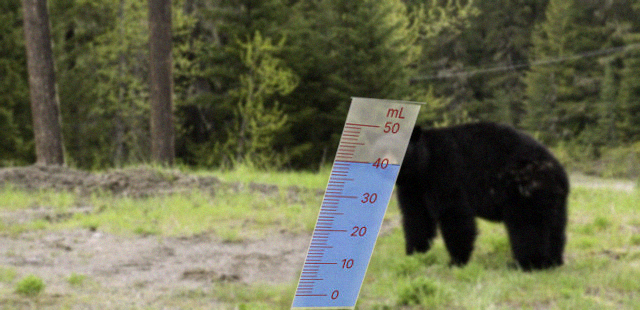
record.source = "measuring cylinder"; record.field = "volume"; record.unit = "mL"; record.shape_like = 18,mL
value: 40,mL
